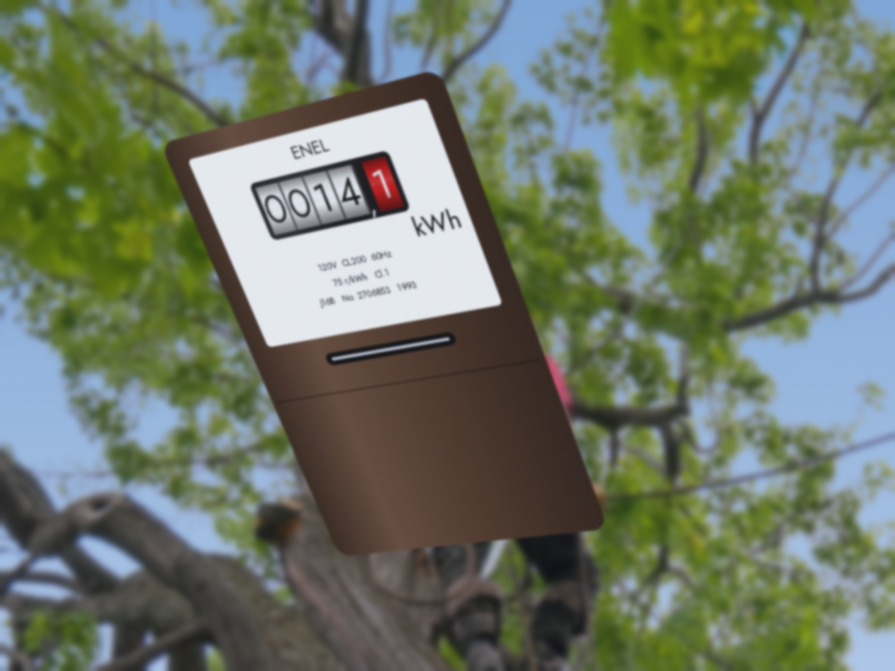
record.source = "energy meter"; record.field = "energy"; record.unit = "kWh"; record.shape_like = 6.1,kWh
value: 14.1,kWh
